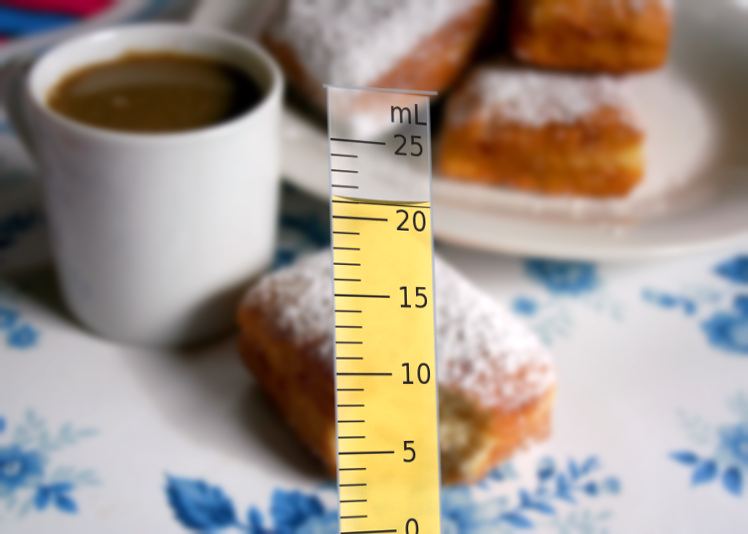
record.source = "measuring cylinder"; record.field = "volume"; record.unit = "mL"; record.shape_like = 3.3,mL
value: 21,mL
